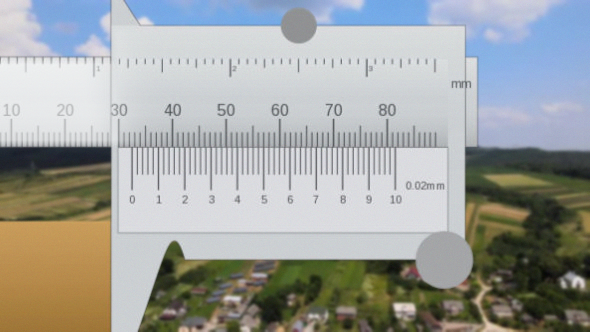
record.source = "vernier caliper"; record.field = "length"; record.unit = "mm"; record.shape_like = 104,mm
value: 32.5,mm
